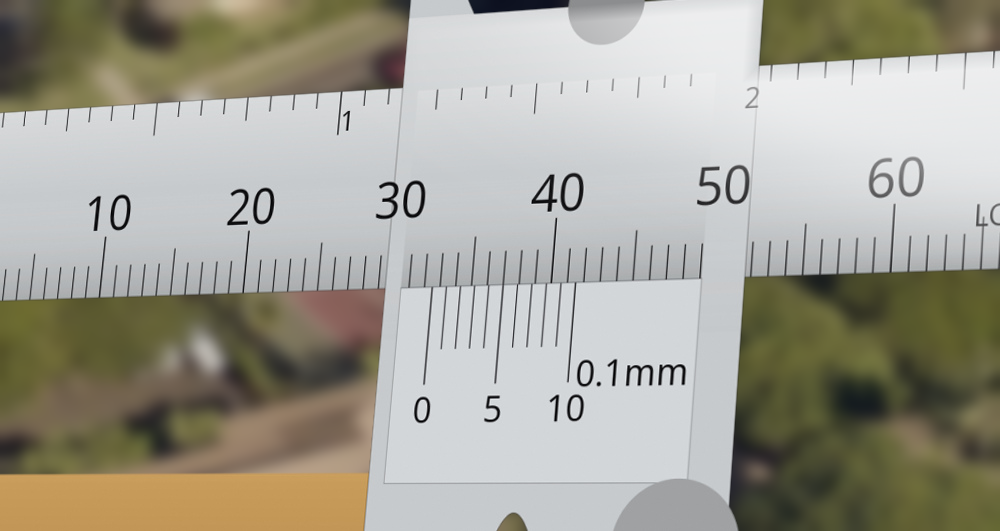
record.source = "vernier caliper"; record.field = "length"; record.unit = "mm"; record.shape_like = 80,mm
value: 32.5,mm
